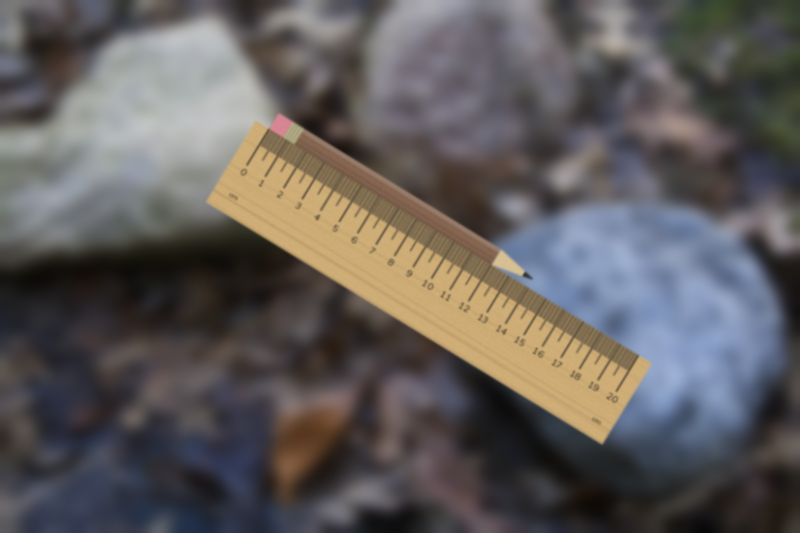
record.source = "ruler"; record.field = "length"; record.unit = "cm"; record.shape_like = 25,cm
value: 14,cm
